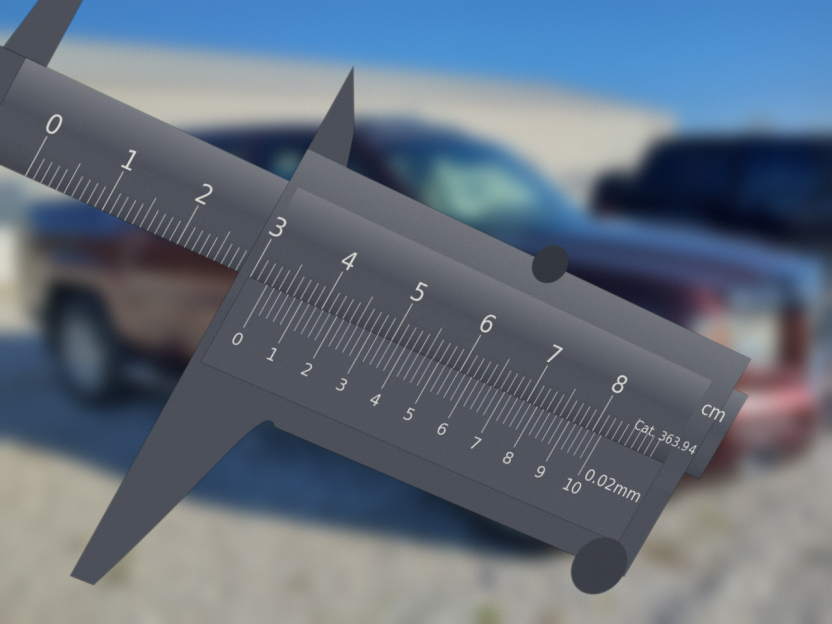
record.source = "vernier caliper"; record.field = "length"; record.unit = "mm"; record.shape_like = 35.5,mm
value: 32.4,mm
